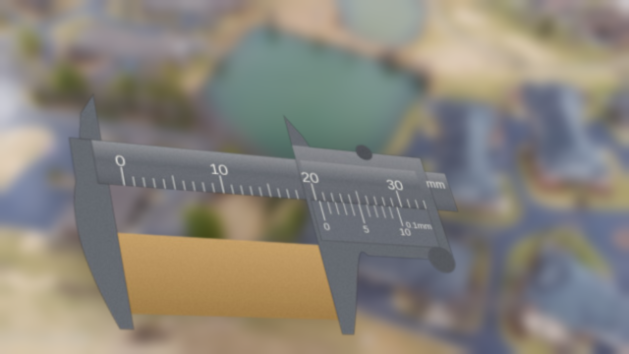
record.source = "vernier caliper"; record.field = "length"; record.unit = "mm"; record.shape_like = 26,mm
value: 20.4,mm
